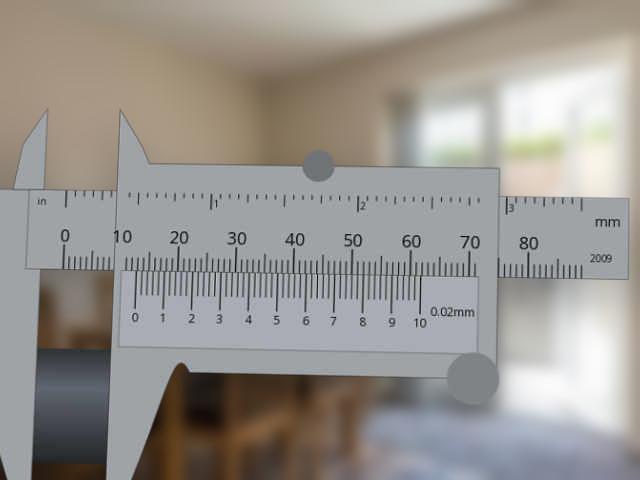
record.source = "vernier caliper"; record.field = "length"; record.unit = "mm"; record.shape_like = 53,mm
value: 12.8,mm
